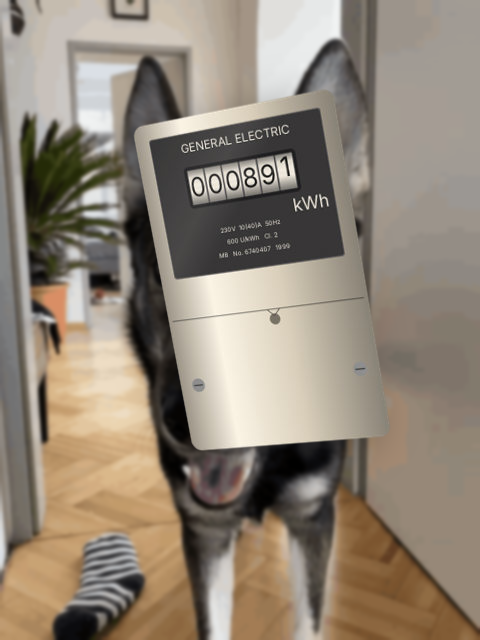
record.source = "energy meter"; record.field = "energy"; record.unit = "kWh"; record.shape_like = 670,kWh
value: 891,kWh
